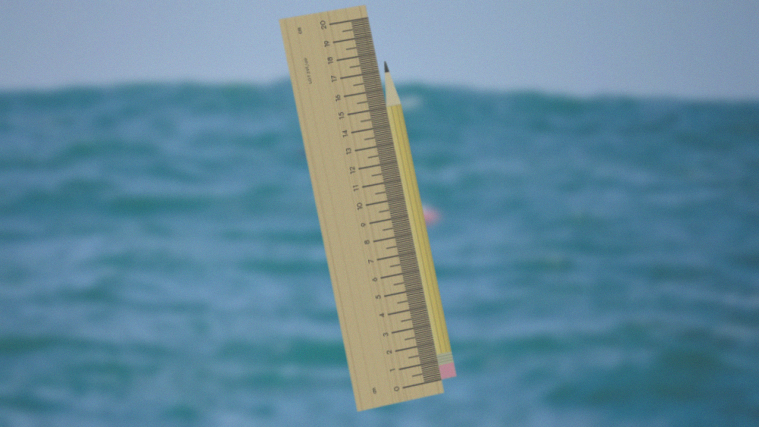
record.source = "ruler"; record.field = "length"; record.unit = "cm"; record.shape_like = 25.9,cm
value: 17.5,cm
